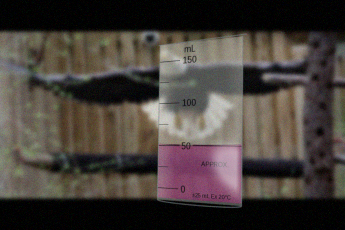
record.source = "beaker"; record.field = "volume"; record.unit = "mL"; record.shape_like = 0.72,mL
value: 50,mL
